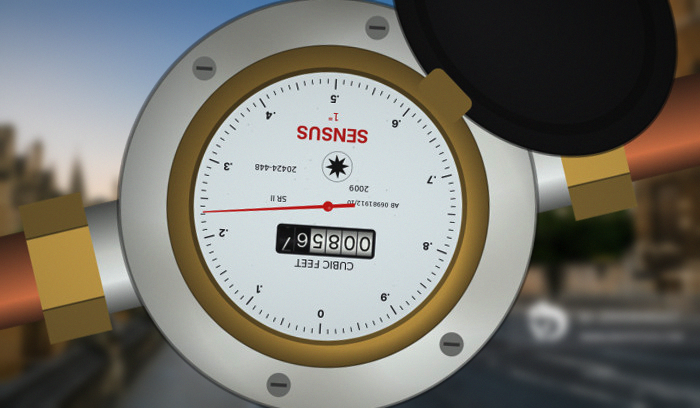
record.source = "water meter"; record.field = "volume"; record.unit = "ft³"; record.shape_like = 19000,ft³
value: 8567.23,ft³
